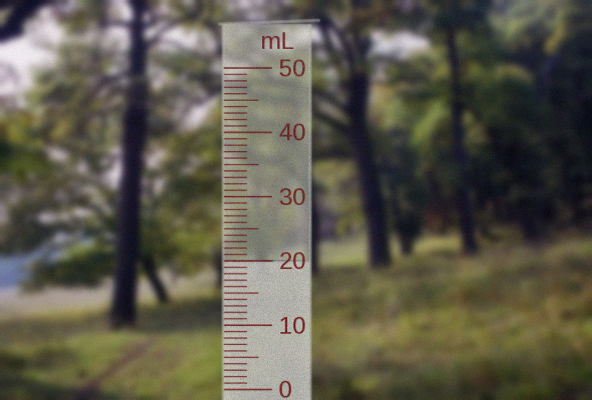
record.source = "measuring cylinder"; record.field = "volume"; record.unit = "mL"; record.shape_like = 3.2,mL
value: 20,mL
